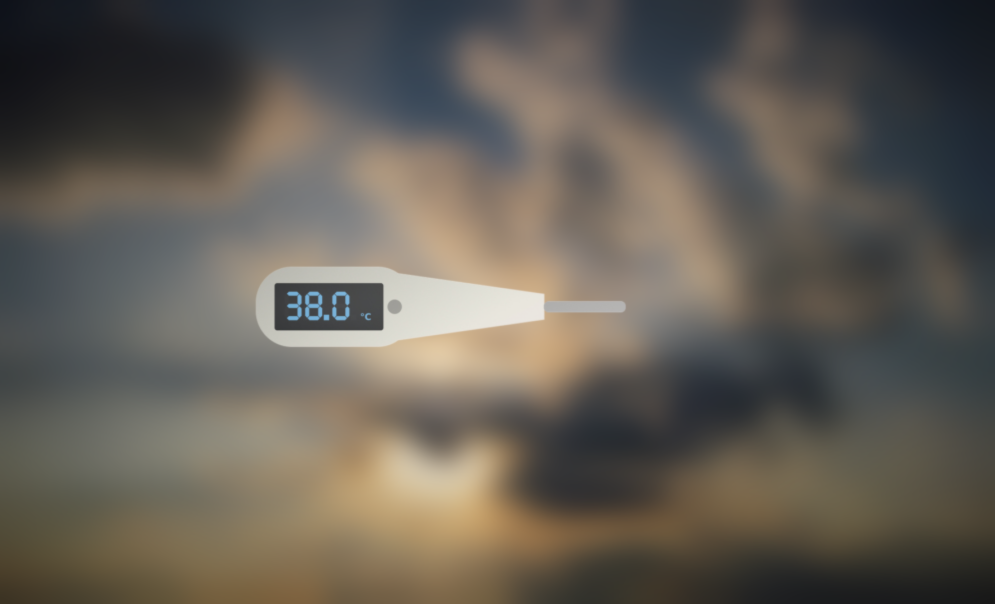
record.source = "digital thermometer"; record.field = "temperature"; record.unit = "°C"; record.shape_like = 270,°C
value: 38.0,°C
